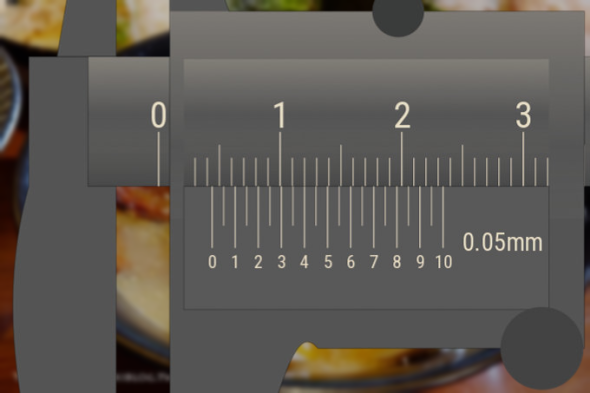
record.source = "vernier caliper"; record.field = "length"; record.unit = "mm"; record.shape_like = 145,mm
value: 4.4,mm
